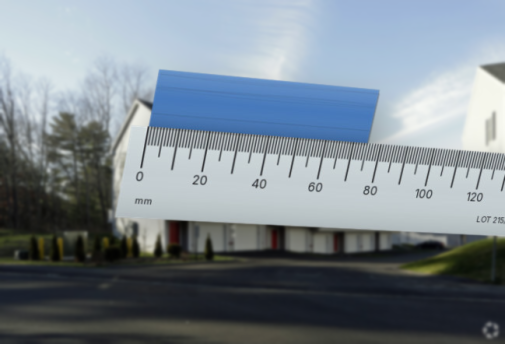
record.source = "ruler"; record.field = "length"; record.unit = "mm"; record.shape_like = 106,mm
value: 75,mm
